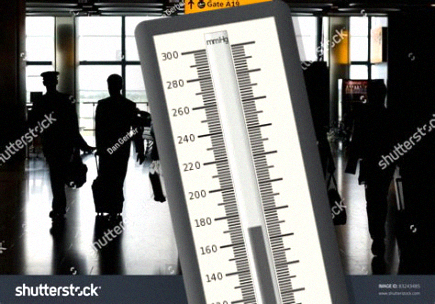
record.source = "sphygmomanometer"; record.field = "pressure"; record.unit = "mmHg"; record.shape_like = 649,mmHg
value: 170,mmHg
